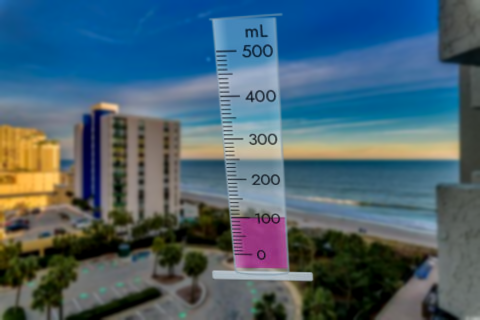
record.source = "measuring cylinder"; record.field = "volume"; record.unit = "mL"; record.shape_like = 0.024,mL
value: 100,mL
